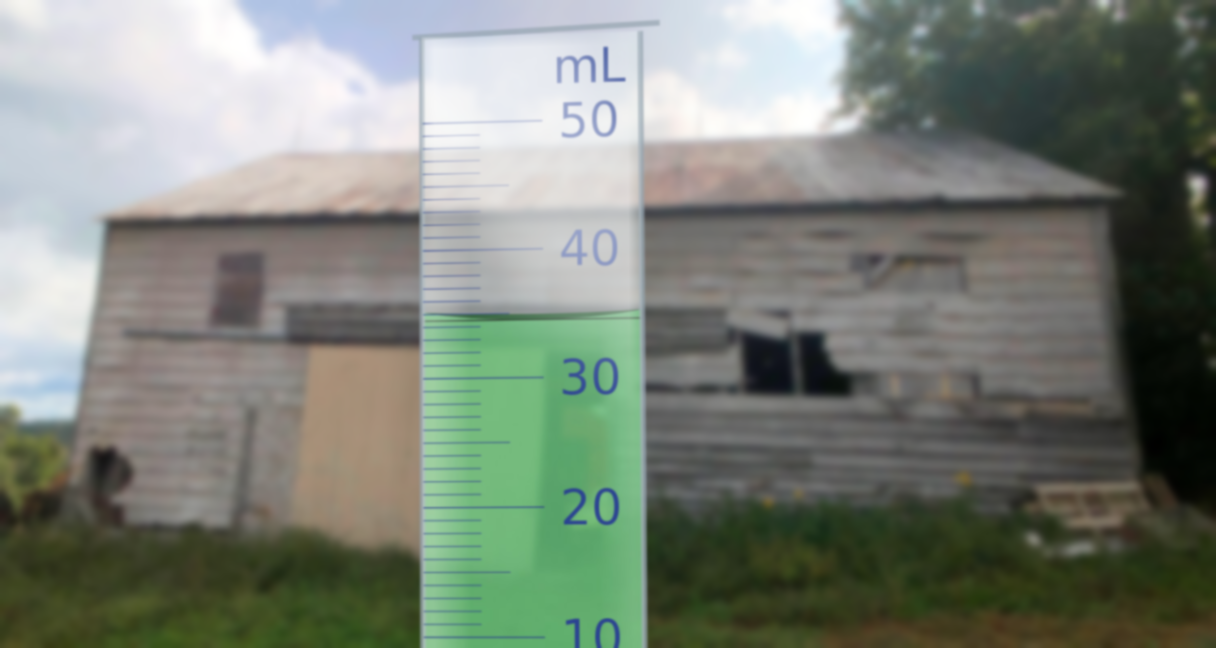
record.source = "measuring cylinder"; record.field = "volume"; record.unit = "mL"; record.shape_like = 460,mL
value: 34.5,mL
